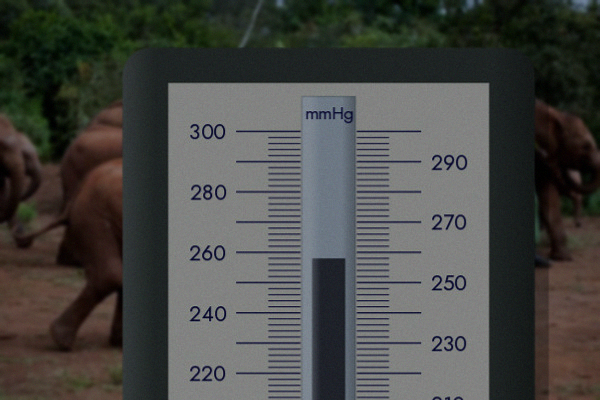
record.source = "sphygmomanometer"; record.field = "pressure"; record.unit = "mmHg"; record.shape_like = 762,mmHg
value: 258,mmHg
